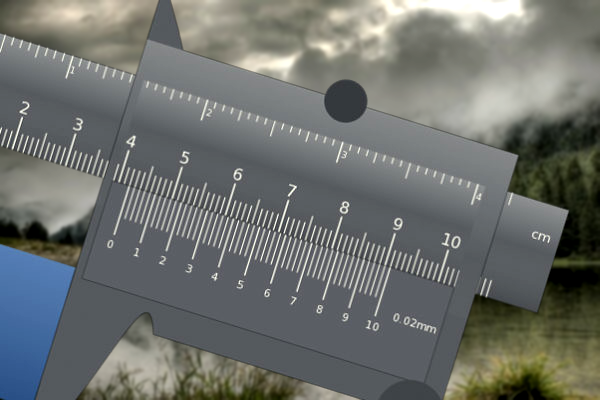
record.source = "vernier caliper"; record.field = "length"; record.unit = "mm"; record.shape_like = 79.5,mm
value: 42.0,mm
